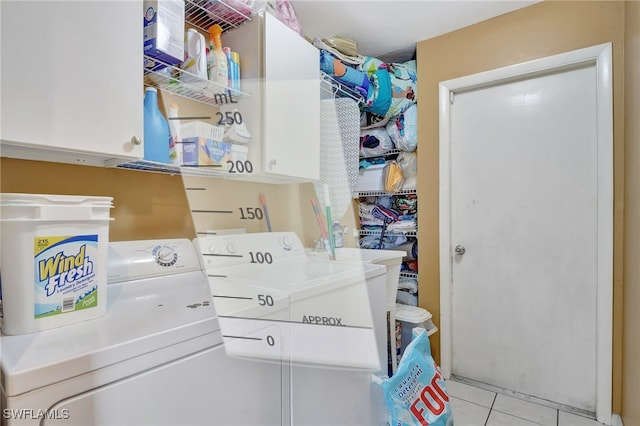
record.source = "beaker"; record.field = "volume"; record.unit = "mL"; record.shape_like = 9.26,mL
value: 25,mL
